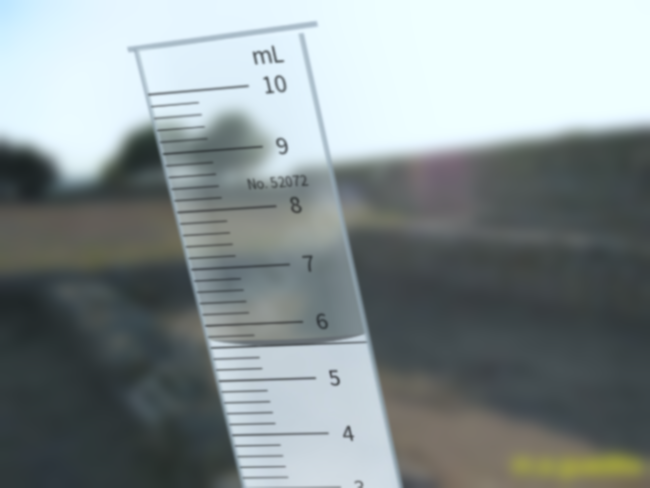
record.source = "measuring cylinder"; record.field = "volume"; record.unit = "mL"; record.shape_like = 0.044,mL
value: 5.6,mL
